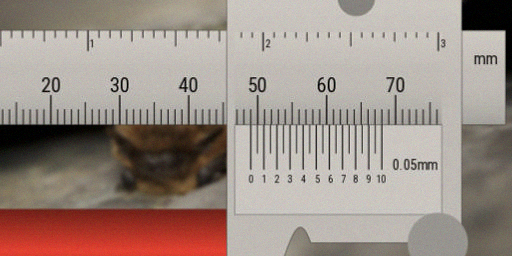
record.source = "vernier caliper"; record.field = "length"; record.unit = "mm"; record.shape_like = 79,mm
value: 49.0,mm
